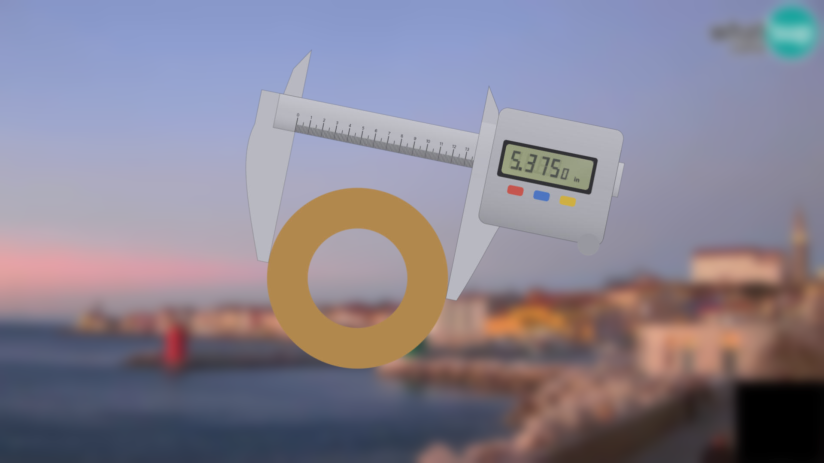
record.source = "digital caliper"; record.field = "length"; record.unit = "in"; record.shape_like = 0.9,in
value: 5.3750,in
